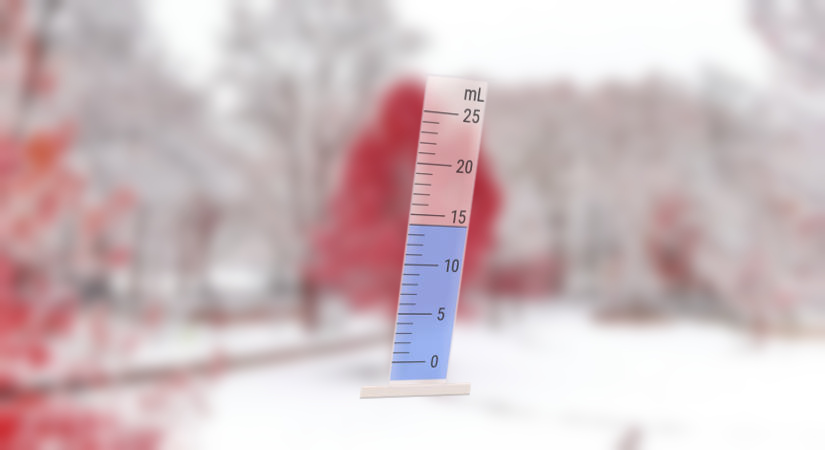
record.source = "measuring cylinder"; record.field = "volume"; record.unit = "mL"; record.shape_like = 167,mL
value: 14,mL
